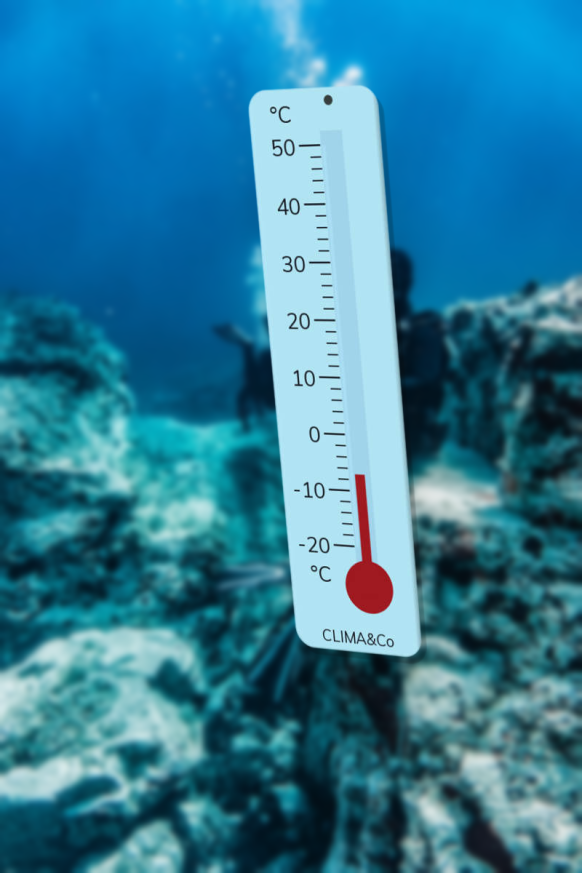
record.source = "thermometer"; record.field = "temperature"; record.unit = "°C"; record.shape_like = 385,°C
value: -7,°C
